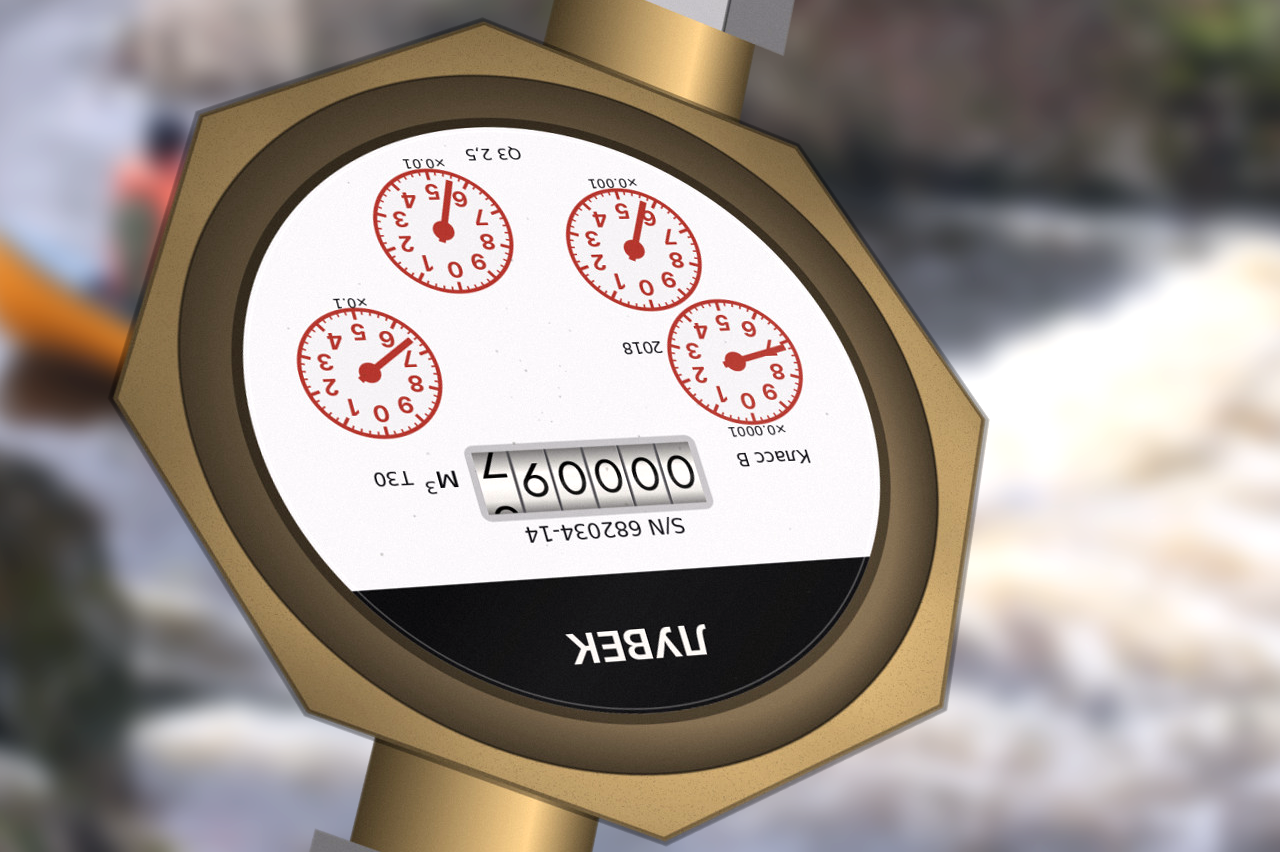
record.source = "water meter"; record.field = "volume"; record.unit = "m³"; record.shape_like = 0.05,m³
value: 96.6557,m³
